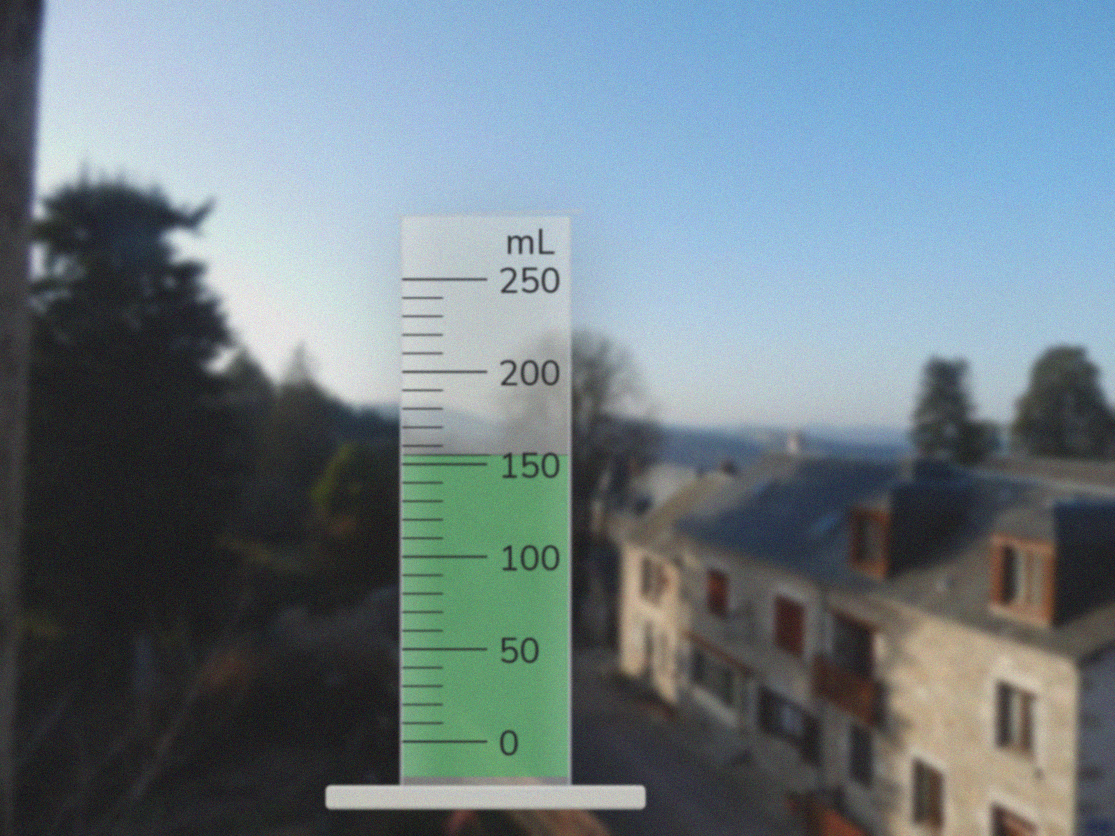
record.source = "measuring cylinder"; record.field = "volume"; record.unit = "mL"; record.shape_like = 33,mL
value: 155,mL
